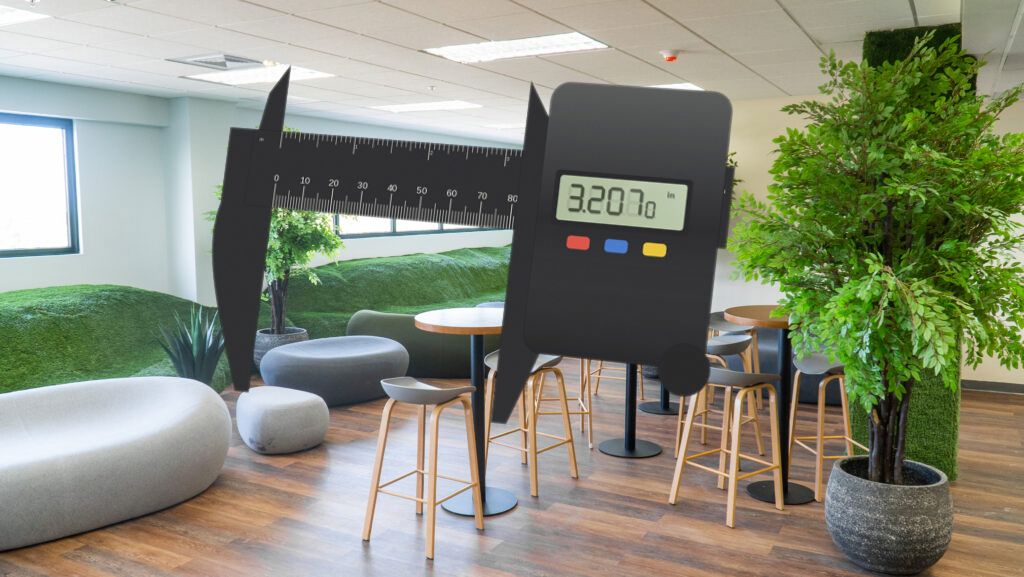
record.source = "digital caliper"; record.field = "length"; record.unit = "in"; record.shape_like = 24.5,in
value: 3.2070,in
